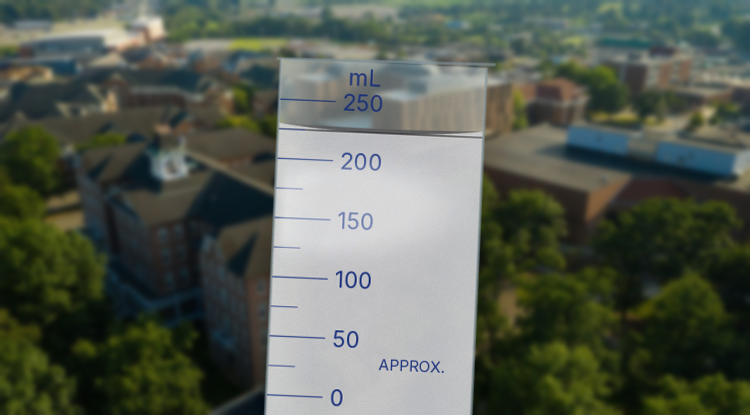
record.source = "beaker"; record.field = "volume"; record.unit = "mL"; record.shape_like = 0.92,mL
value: 225,mL
